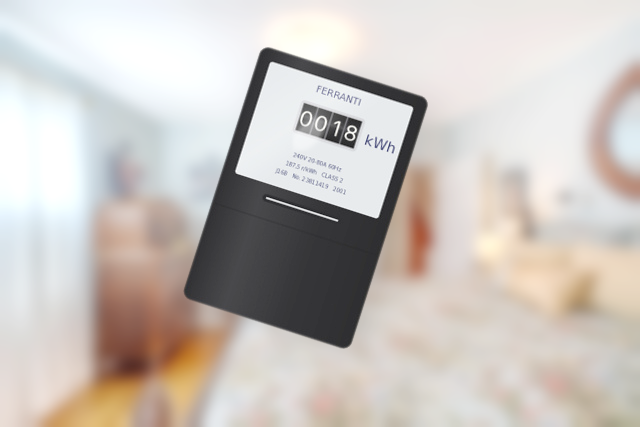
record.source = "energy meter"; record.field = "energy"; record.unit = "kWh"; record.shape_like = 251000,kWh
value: 18,kWh
